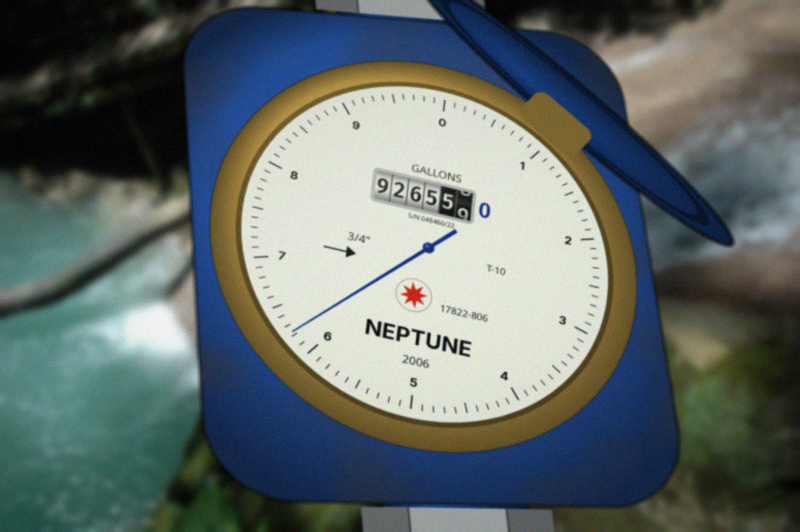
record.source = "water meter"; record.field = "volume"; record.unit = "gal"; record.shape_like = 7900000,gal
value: 9265586.2,gal
